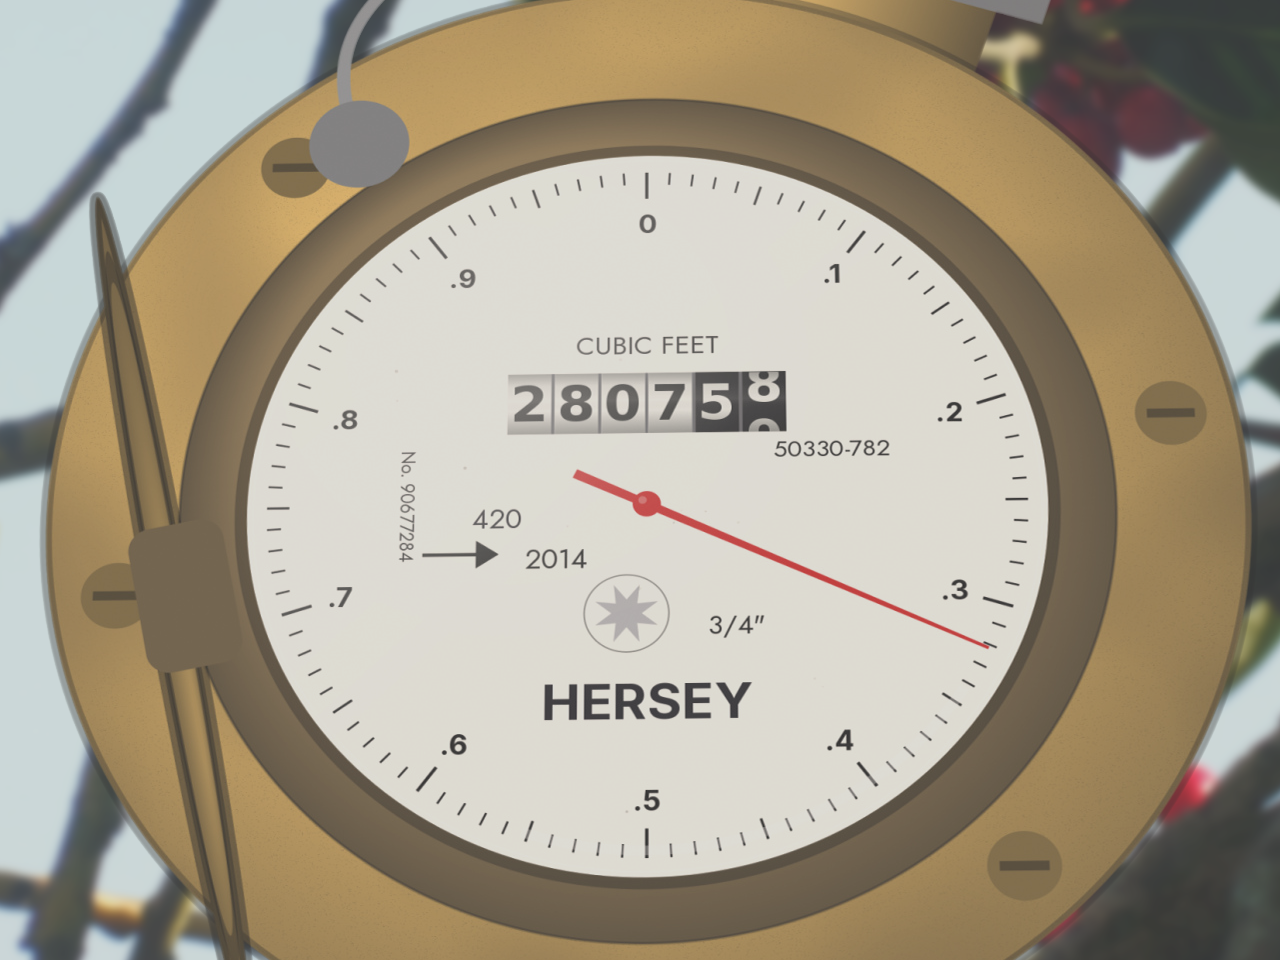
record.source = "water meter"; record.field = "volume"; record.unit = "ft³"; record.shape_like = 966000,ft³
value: 280758.32,ft³
